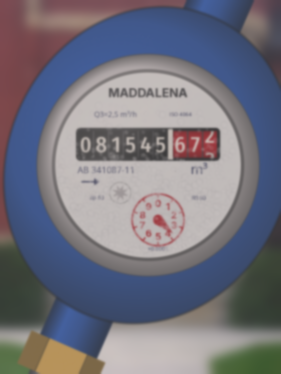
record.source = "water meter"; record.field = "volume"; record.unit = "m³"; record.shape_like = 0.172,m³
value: 81545.6723,m³
